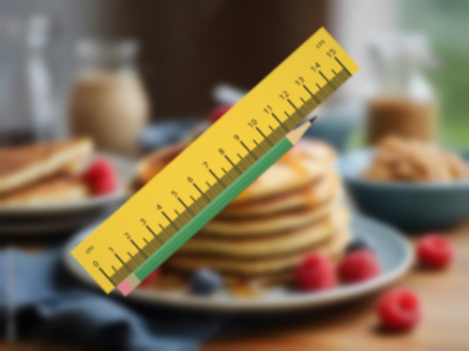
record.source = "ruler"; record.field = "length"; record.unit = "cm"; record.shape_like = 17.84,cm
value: 12.5,cm
